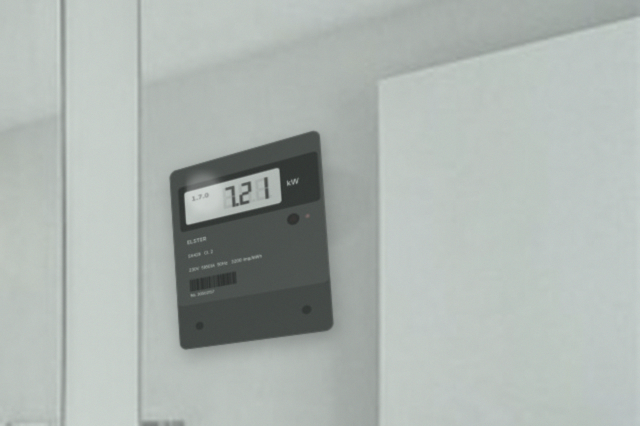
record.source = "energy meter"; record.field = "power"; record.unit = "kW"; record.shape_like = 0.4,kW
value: 7.21,kW
